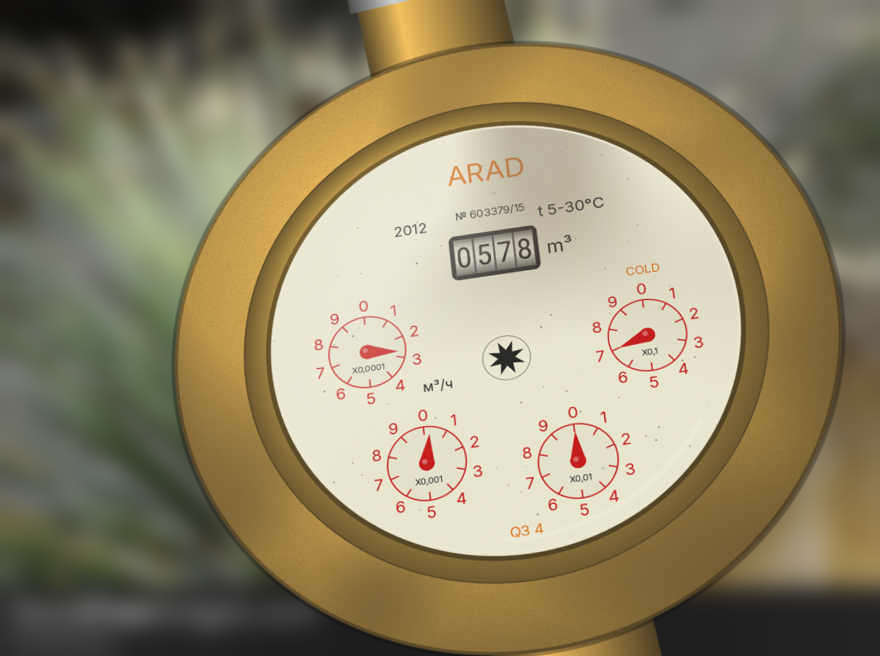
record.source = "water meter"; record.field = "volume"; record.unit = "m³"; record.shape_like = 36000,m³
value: 578.7002,m³
